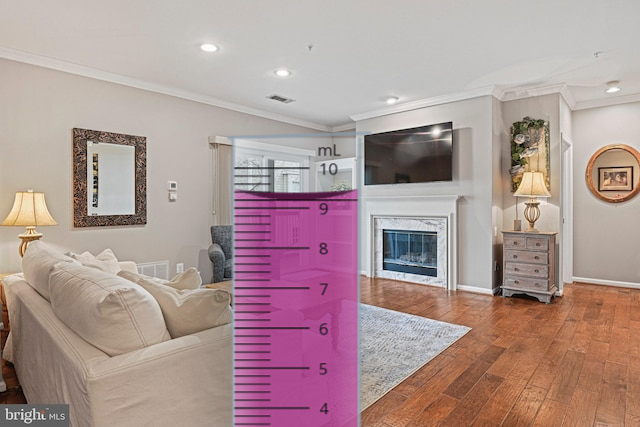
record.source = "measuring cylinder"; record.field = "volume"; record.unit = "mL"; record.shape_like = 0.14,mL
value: 9.2,mL
